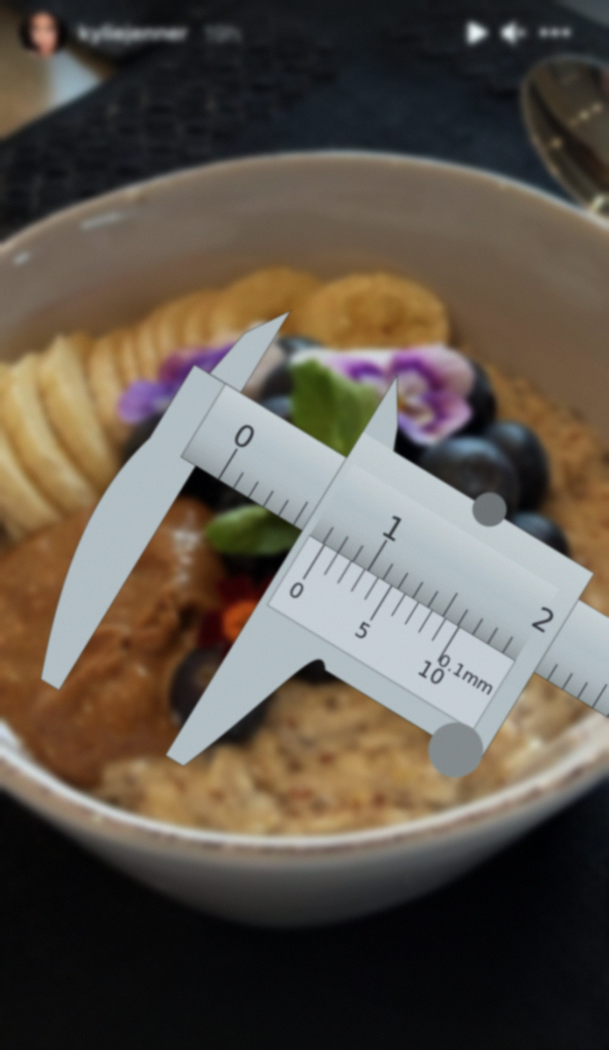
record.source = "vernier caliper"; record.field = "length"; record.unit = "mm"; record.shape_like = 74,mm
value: 7.1,mm
